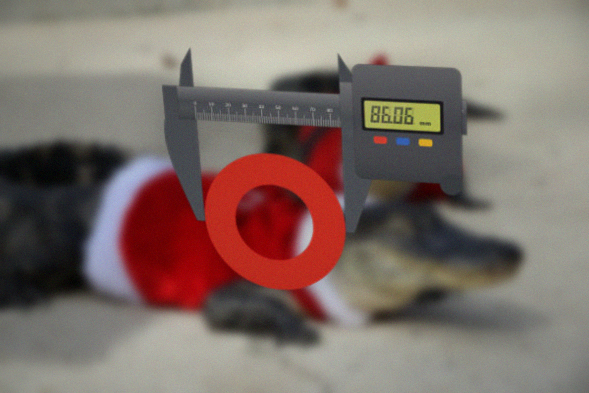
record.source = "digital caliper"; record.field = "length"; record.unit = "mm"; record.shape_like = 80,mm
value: 86.06,mm
